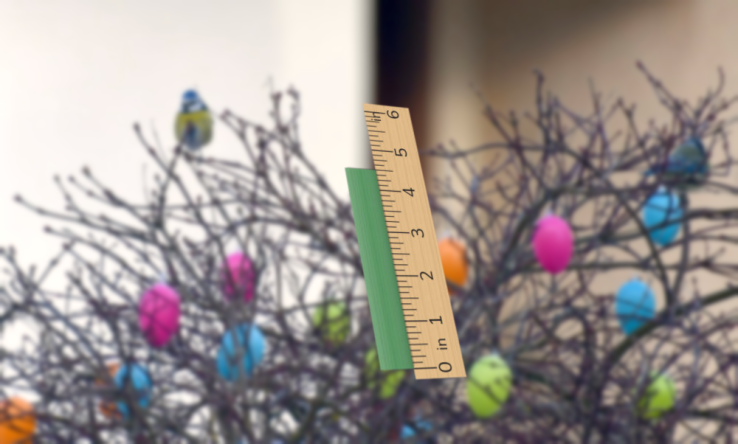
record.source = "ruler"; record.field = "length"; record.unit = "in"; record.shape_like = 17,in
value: 4.5,in
